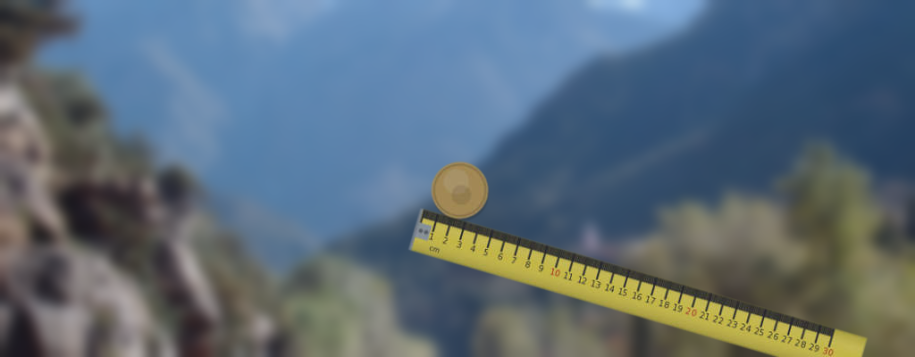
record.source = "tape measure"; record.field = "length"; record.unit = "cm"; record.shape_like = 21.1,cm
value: 4,cm
